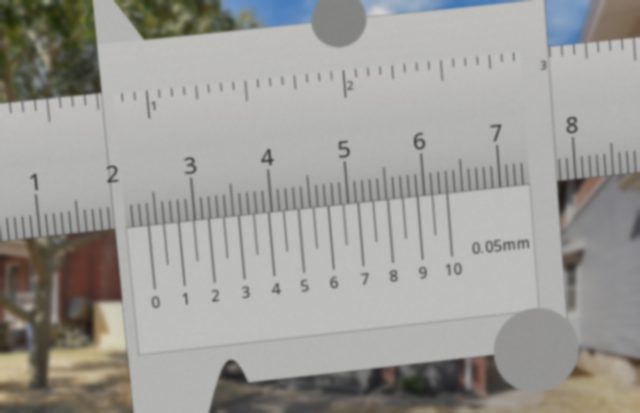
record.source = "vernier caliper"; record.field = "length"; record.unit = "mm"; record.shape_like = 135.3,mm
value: 24.0,mm
